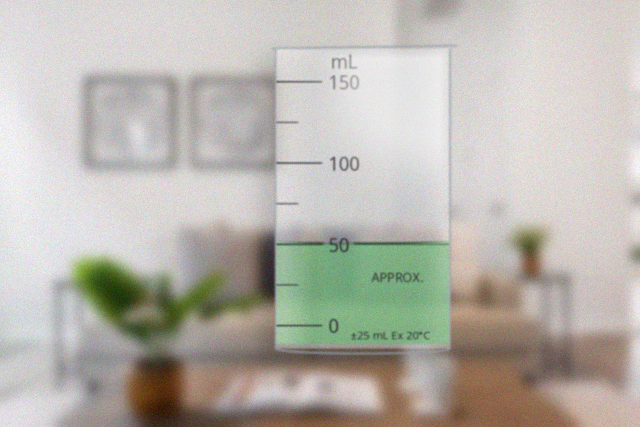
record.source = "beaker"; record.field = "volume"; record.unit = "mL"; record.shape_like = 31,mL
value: 50,mL
